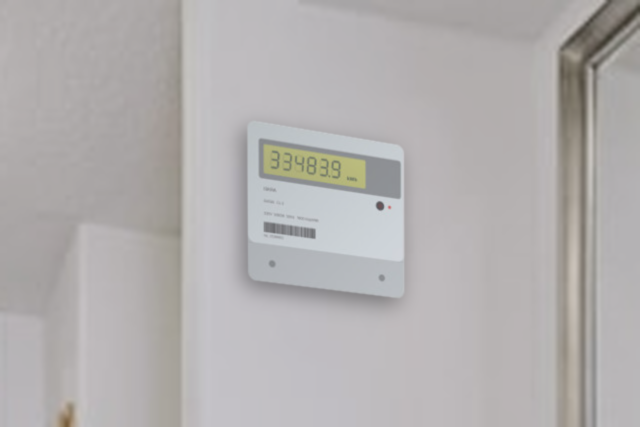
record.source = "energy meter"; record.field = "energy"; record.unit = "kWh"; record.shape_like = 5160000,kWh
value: 33483.9,kWh
